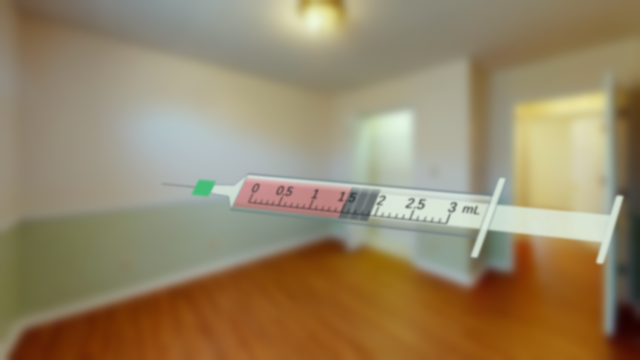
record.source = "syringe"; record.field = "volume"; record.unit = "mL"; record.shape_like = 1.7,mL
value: 1.5,mL
